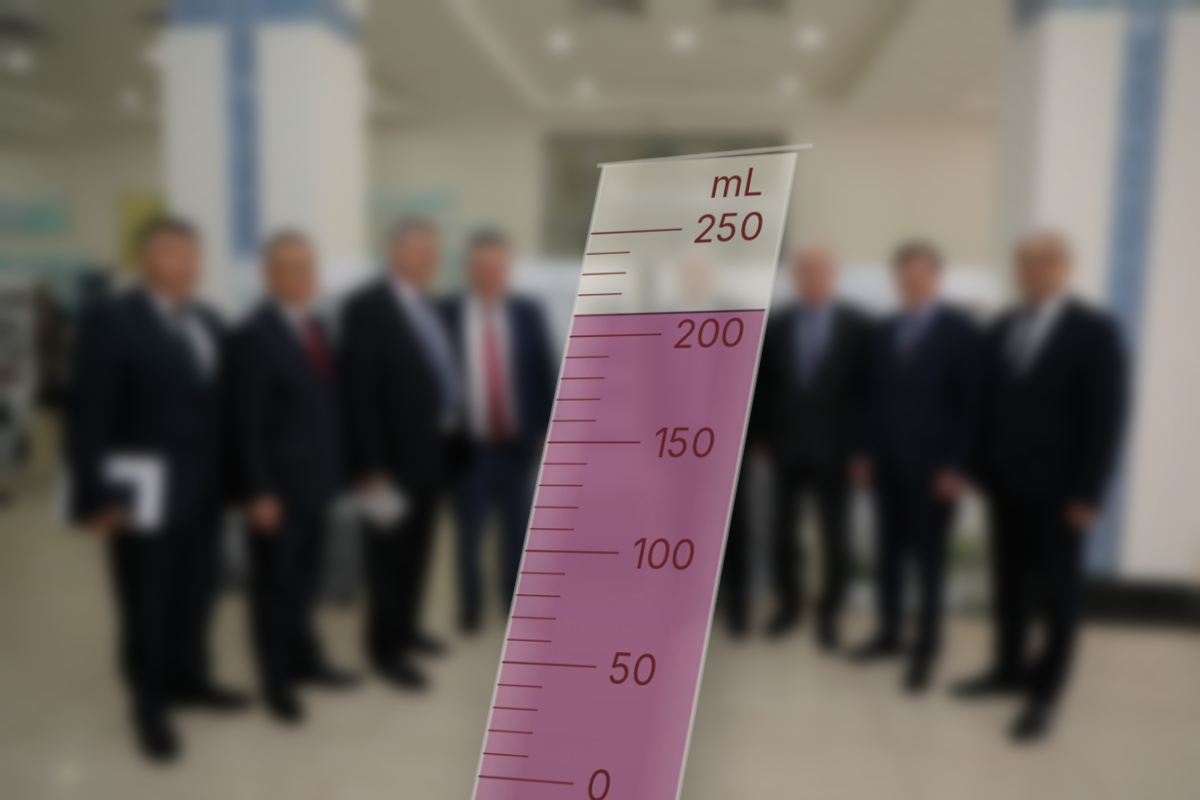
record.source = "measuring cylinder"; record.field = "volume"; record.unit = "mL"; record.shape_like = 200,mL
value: 210,mL
